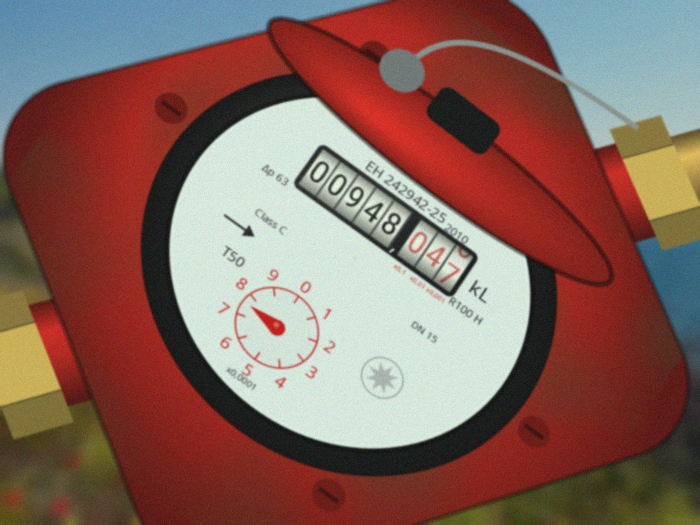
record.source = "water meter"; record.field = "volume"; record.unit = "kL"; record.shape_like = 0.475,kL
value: 948.0467,kL
